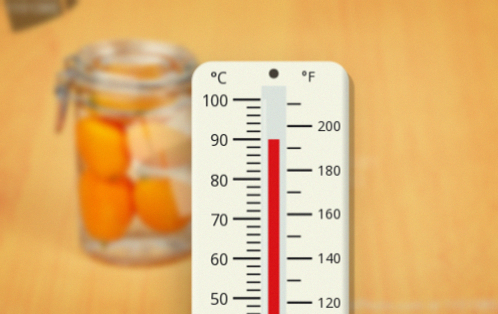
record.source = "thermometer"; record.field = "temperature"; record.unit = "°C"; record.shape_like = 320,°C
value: 90,°C
